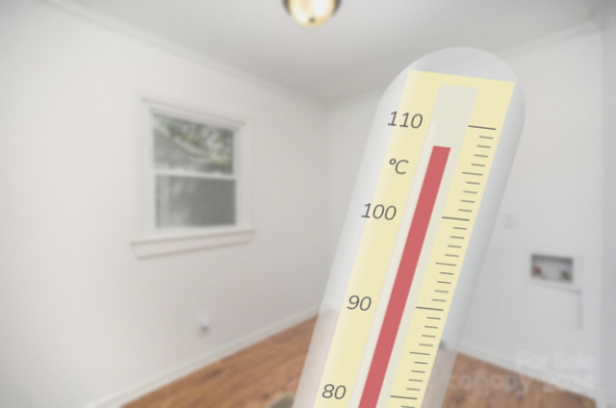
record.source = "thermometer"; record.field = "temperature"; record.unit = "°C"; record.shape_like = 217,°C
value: 107.5,°C
